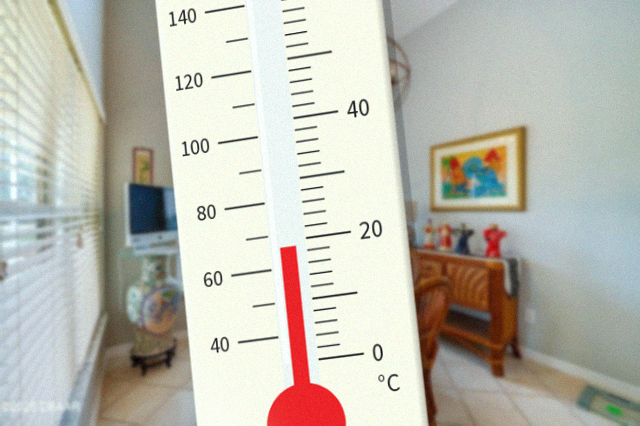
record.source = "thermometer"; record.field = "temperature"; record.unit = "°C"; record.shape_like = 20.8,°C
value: 19,°C
